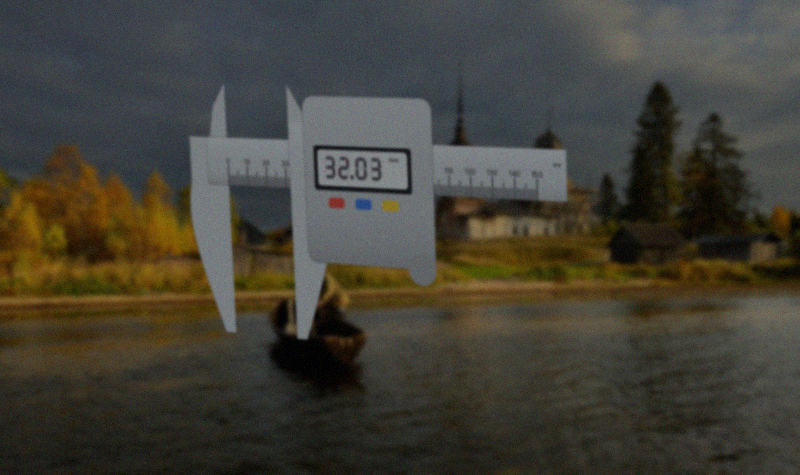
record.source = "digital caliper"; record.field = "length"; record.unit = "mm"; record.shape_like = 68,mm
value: 32.03,mm
